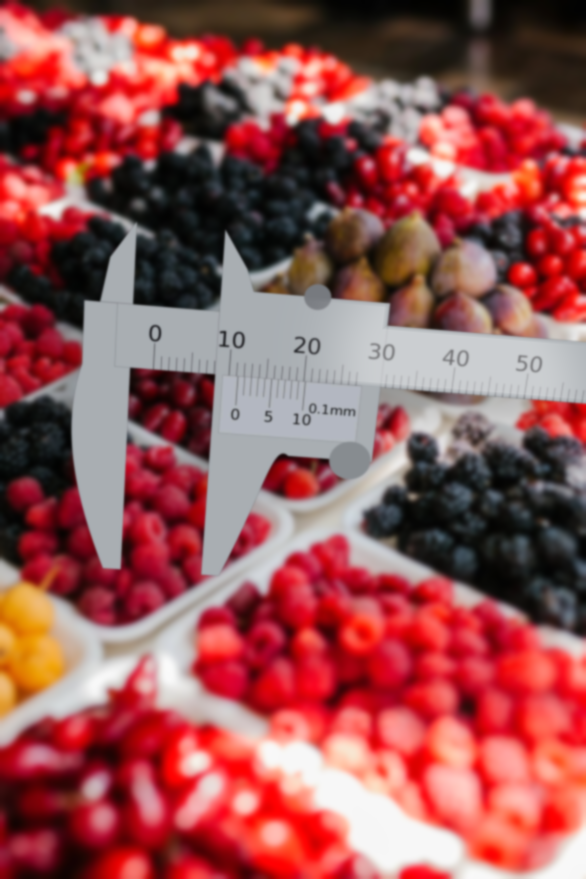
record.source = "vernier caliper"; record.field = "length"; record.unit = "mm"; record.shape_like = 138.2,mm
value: 11.2,mm
